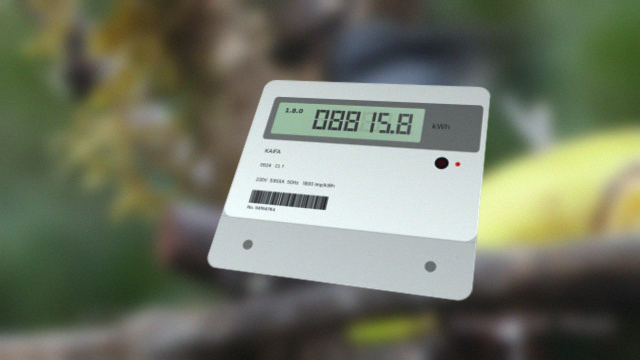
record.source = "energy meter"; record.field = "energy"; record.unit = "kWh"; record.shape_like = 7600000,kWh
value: 8815.8,kWh
